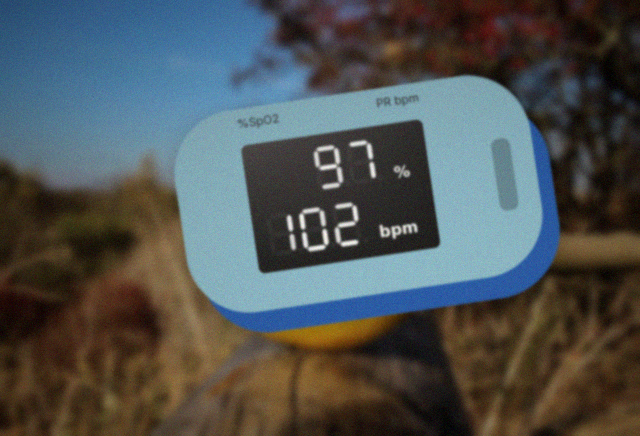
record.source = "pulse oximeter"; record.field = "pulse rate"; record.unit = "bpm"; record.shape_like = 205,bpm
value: 102,bpm
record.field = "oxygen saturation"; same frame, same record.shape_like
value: 97,%
